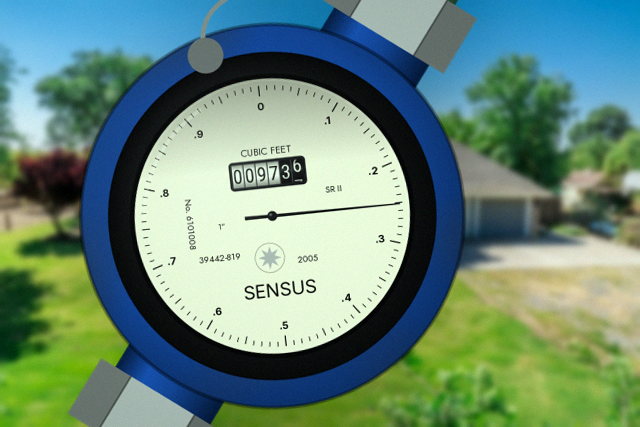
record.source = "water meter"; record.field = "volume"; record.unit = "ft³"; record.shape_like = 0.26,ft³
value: 9736.25,ft³
